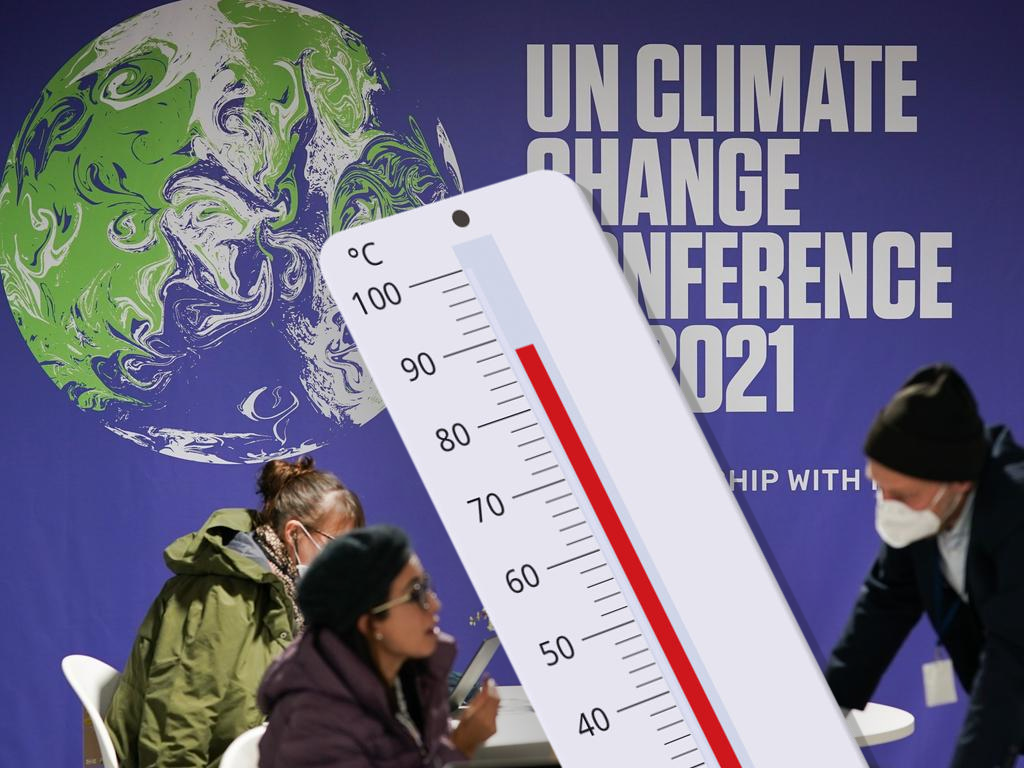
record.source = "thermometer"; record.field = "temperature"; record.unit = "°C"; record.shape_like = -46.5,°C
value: 88,°C
